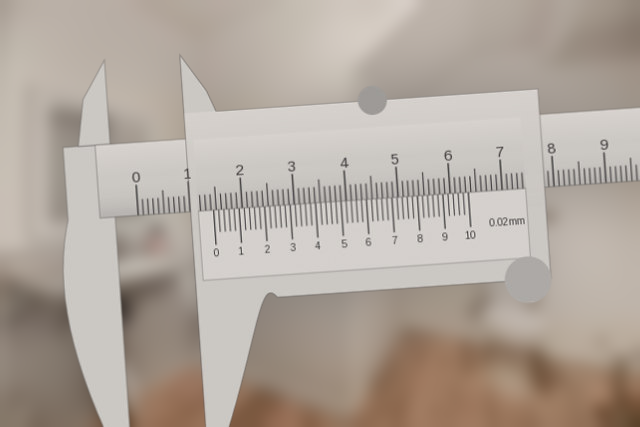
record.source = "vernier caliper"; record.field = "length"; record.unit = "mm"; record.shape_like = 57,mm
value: 14.5,mm
